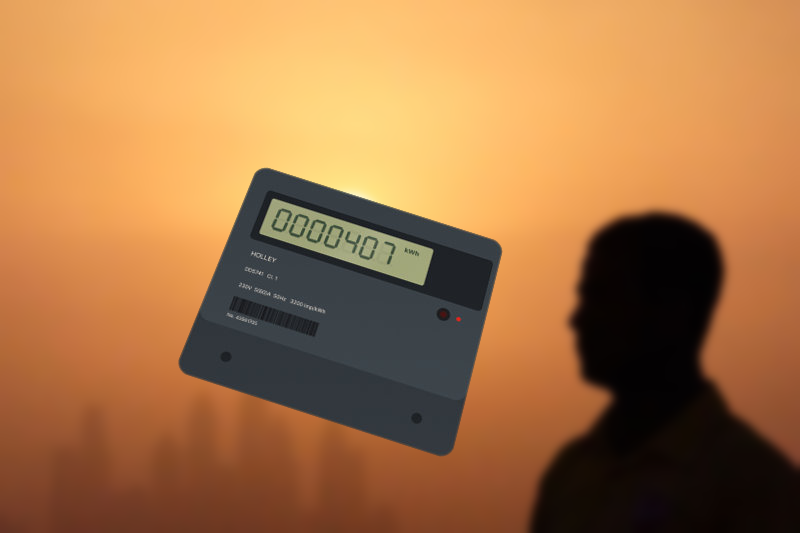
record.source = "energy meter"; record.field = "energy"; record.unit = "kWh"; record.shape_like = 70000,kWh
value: 407,kWh
